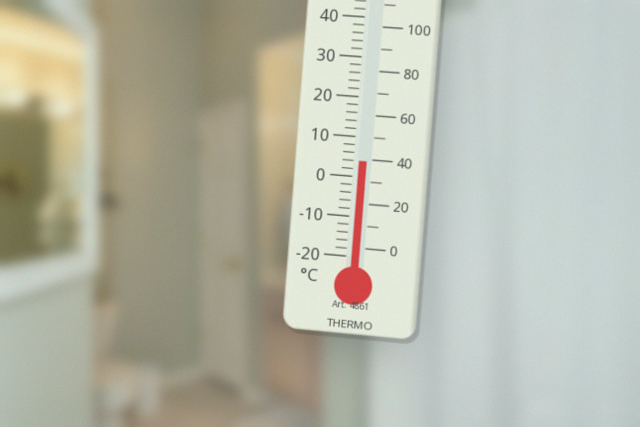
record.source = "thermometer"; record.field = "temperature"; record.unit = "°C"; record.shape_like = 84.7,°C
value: 4,°C
